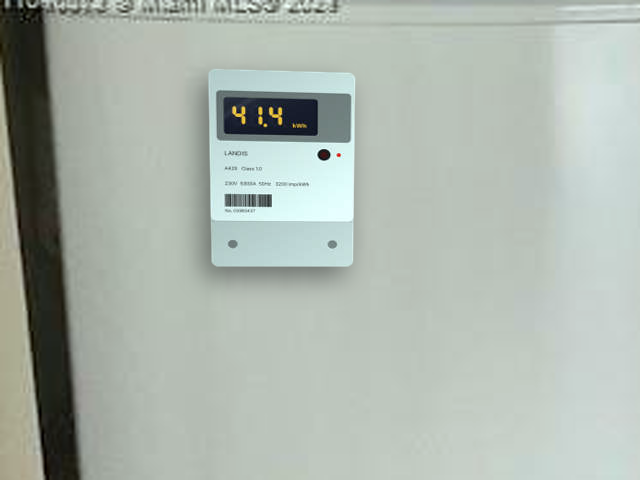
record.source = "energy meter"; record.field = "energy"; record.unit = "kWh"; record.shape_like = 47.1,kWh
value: 41.4,kWh
